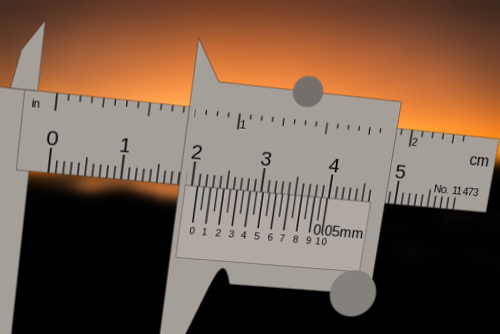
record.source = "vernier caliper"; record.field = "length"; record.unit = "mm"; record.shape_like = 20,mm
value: 20.8,mm
